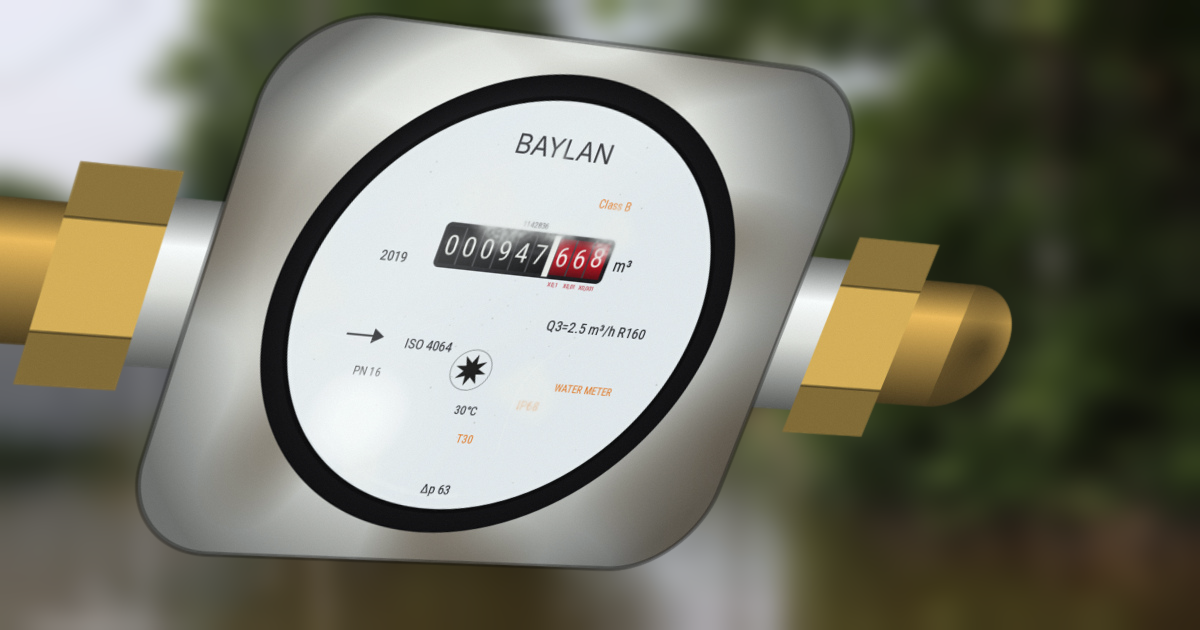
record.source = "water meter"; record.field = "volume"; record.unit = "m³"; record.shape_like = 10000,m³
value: 947.668,m³
